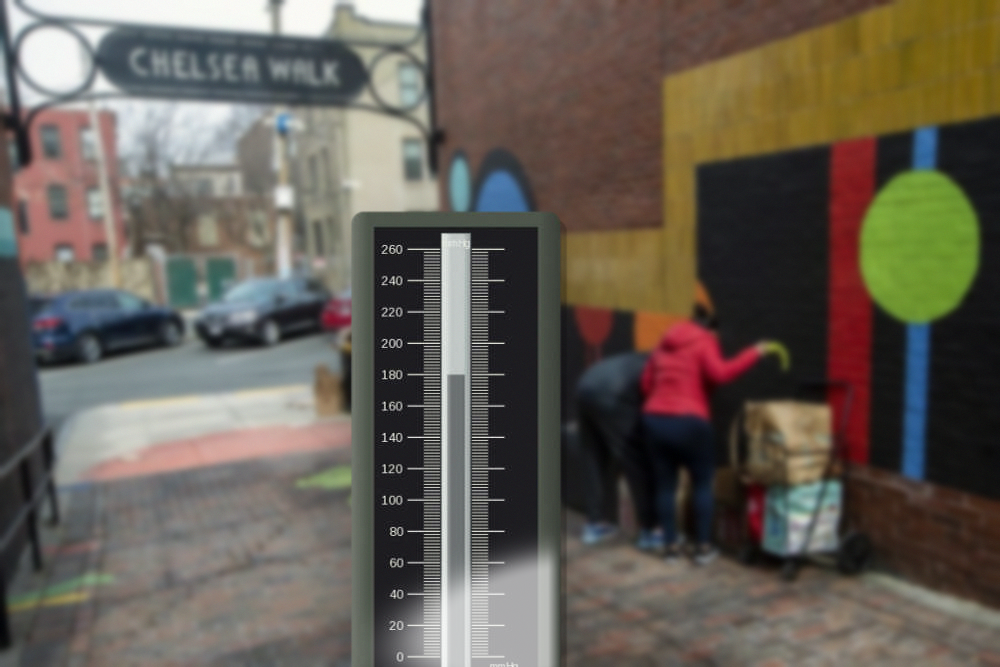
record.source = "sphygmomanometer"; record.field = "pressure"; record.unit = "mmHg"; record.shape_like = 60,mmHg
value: 180,mmHg
